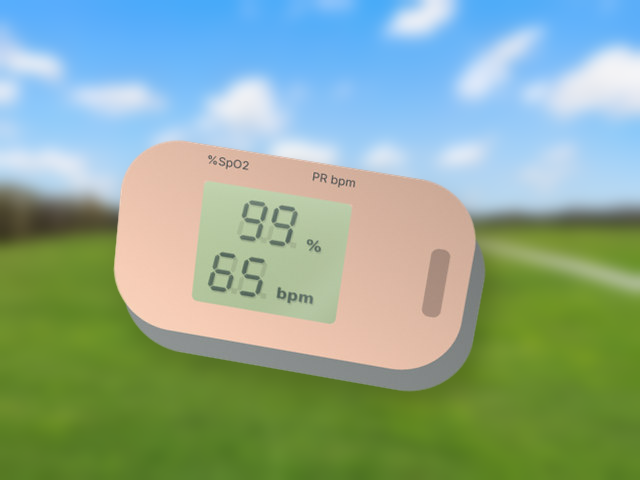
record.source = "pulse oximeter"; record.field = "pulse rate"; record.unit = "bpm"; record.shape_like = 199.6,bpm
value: 65,bpm
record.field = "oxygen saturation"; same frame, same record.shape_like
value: 99,%
